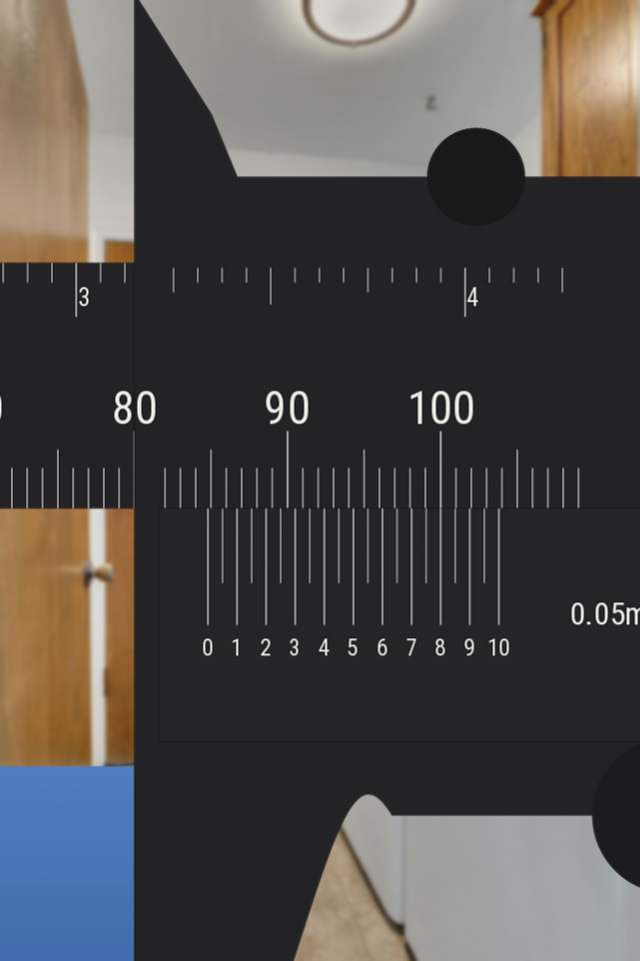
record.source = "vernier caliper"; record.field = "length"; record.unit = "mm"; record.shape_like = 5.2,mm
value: 84.8,mm
